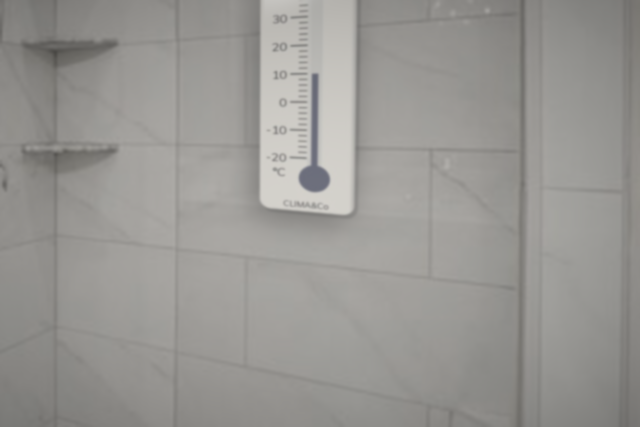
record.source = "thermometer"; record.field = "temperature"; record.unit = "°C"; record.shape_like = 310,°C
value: 10,°C
